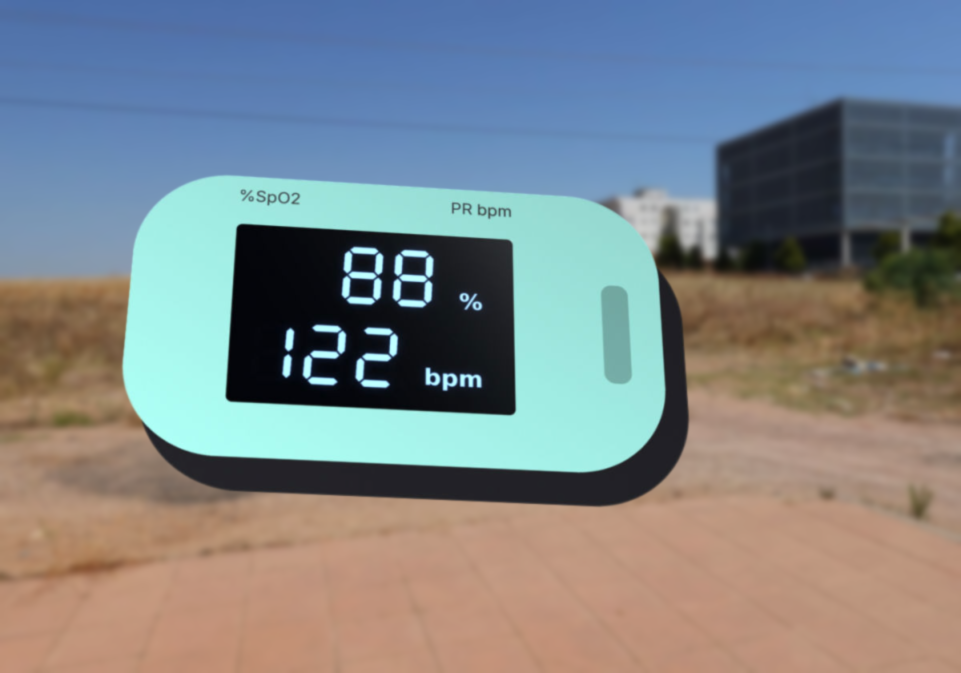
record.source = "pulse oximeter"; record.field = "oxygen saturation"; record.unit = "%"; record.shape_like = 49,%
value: 88,%
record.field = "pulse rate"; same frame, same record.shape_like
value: 122,bpm
